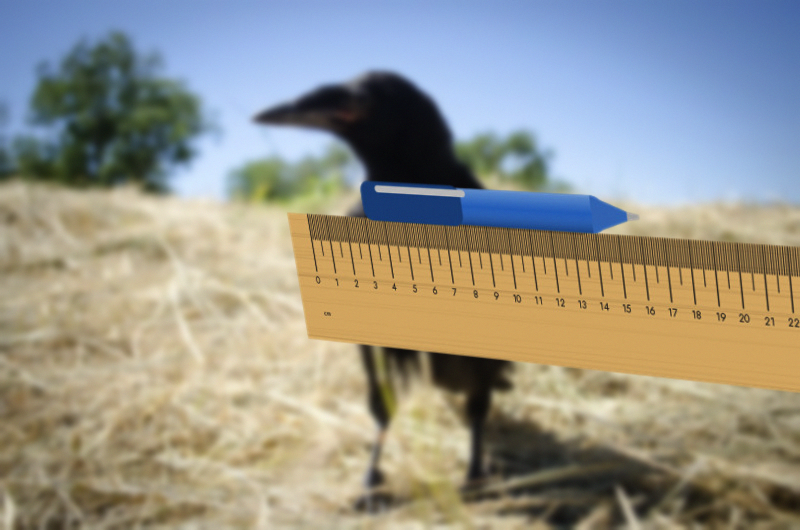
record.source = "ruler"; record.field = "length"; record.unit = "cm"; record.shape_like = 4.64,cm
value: 13,cm
